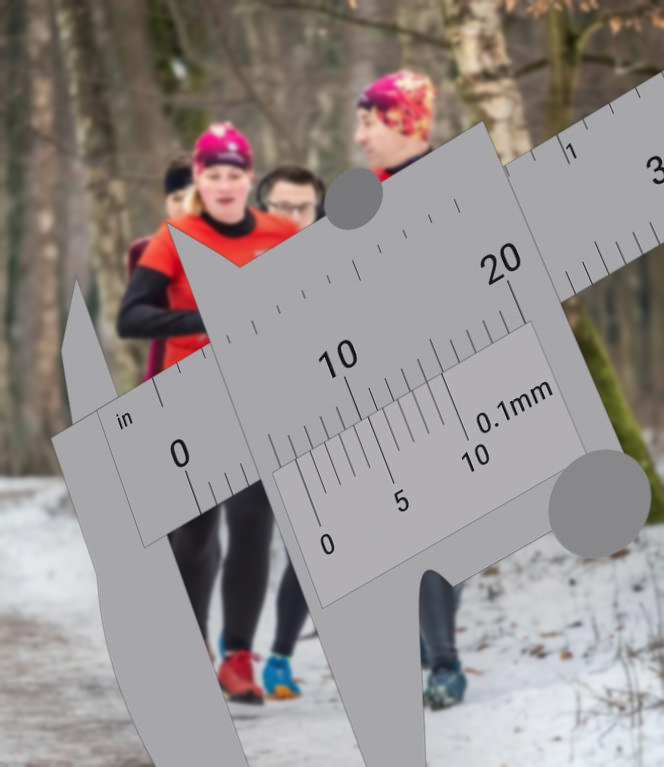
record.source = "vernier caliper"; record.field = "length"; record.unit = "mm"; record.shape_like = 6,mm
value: 5.9,mm
